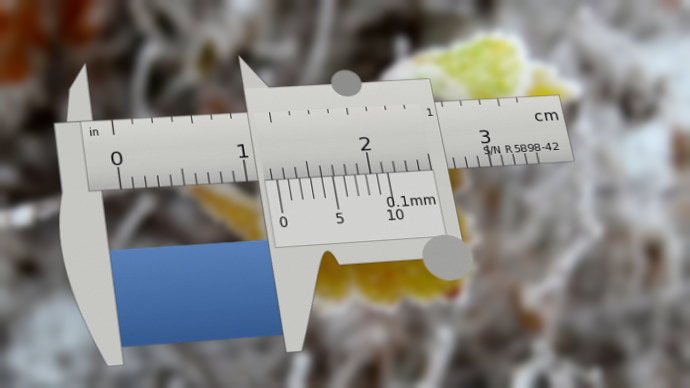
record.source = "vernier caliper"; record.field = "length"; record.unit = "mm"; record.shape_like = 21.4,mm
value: 12.4,mm
